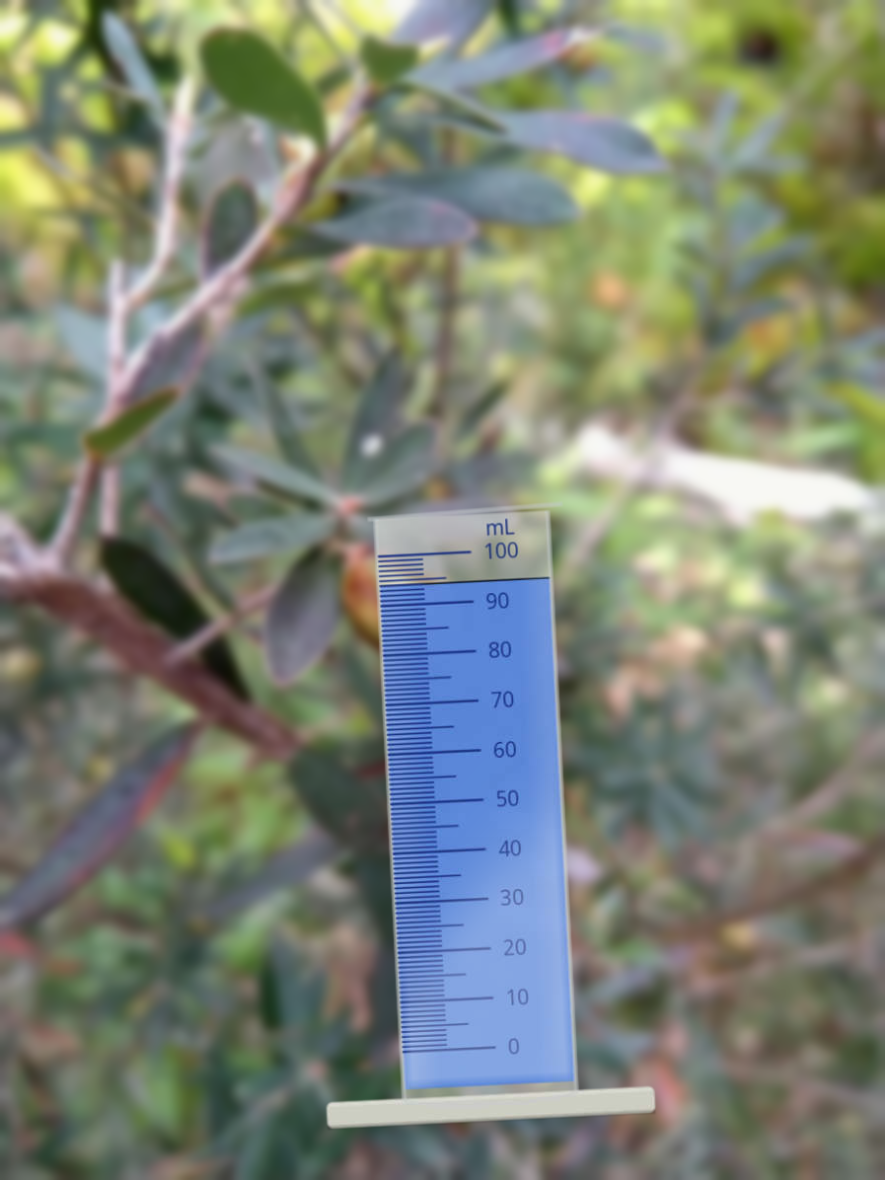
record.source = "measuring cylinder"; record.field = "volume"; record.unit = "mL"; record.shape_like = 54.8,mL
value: 94,mL
